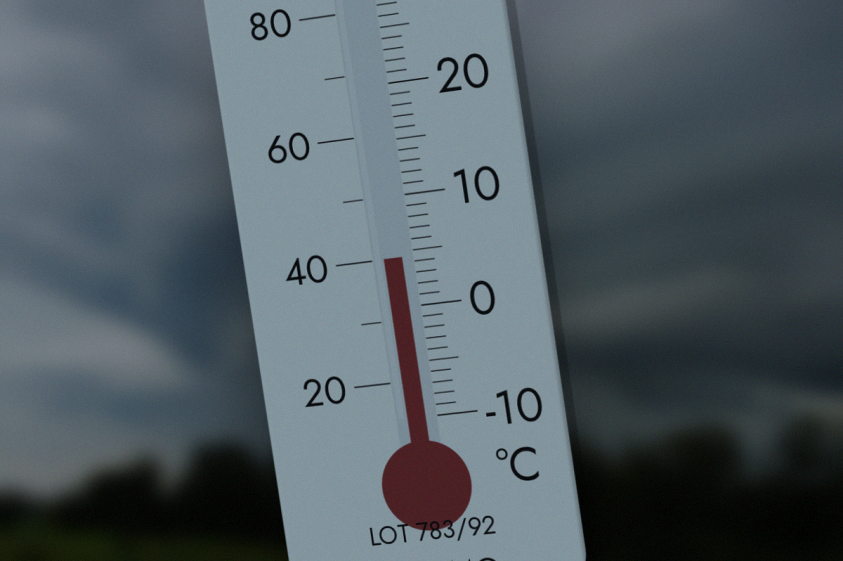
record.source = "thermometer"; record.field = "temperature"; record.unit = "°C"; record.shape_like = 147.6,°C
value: 4.5,°C
